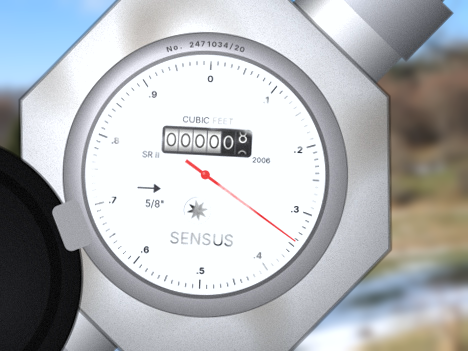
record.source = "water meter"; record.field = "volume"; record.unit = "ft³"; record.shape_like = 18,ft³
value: 8.34,ft³
